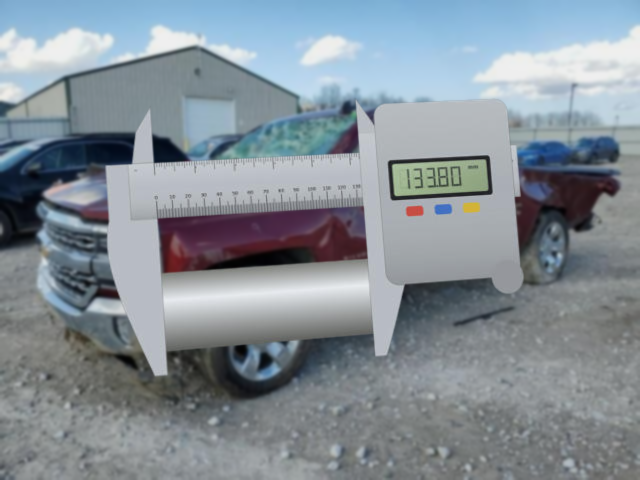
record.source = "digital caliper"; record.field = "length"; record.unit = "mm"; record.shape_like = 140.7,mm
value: 133.80,mm
